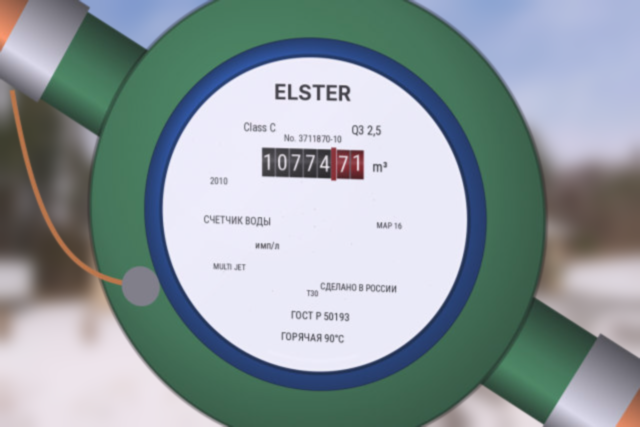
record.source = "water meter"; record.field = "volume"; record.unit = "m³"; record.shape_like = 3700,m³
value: 10774.71,m³
